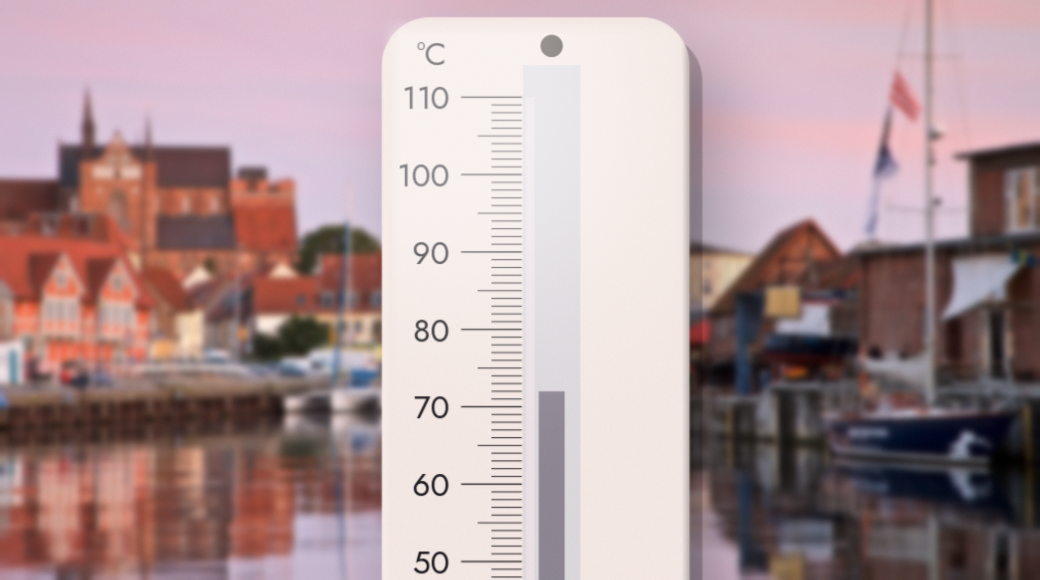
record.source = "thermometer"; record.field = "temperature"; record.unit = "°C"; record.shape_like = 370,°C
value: 72,°C
